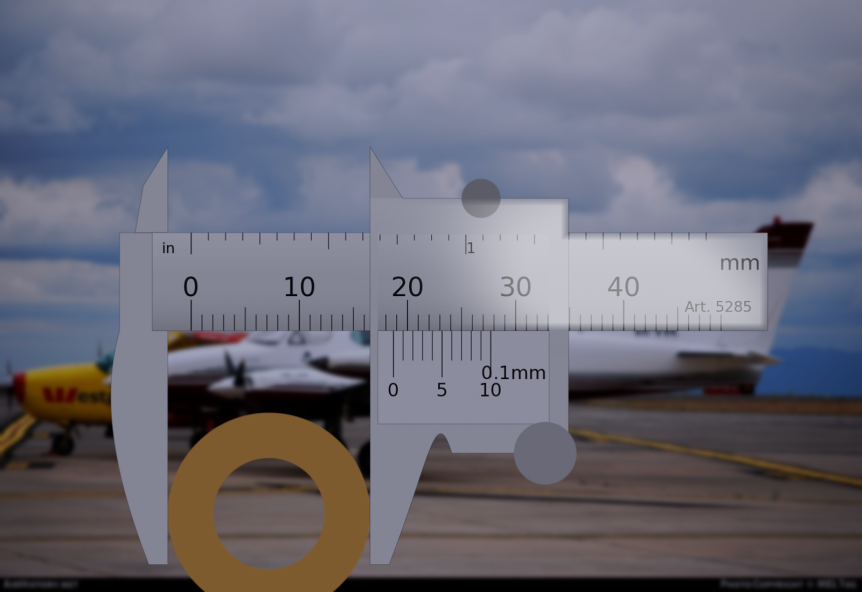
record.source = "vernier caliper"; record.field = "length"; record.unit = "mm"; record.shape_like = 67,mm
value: 18.7,mm
